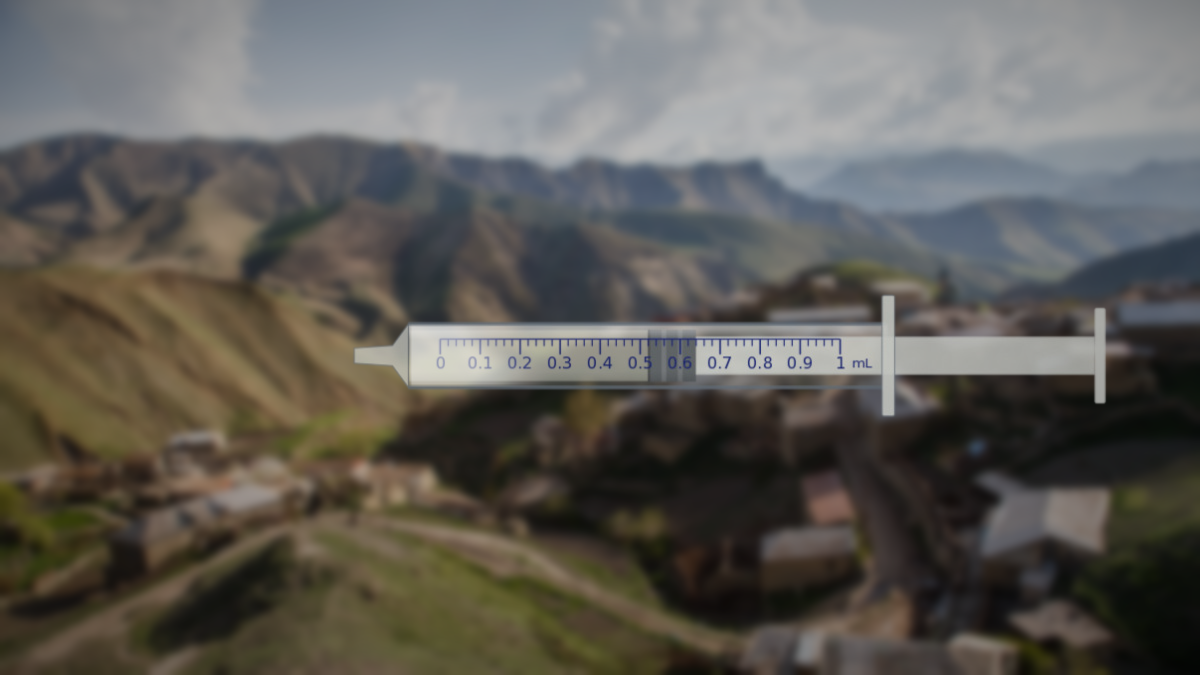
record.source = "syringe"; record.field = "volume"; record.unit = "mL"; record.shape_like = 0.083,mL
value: 0.52,mL
